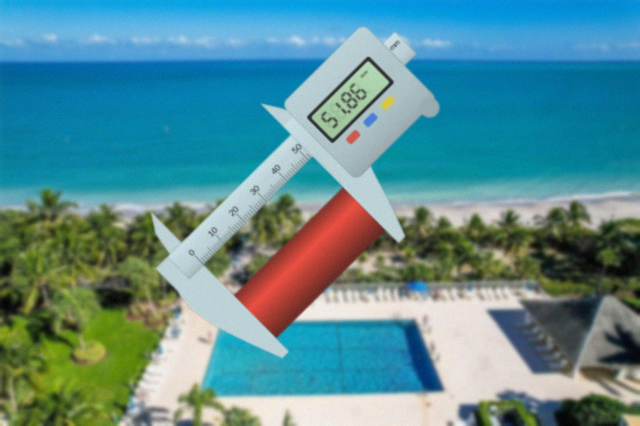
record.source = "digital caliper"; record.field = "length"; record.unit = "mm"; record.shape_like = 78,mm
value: 51.86,mm
